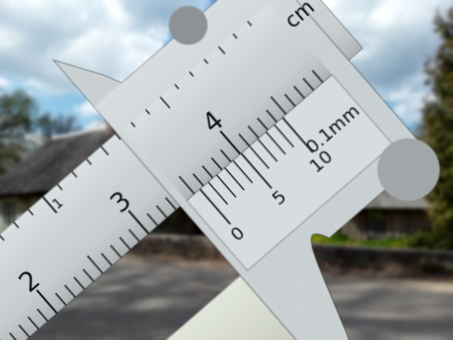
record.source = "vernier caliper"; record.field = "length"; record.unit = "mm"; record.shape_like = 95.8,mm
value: 35.6,mm
